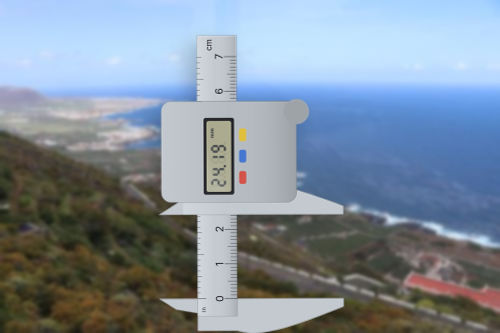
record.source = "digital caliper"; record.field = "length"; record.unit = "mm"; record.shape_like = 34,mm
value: 24.19,mm
